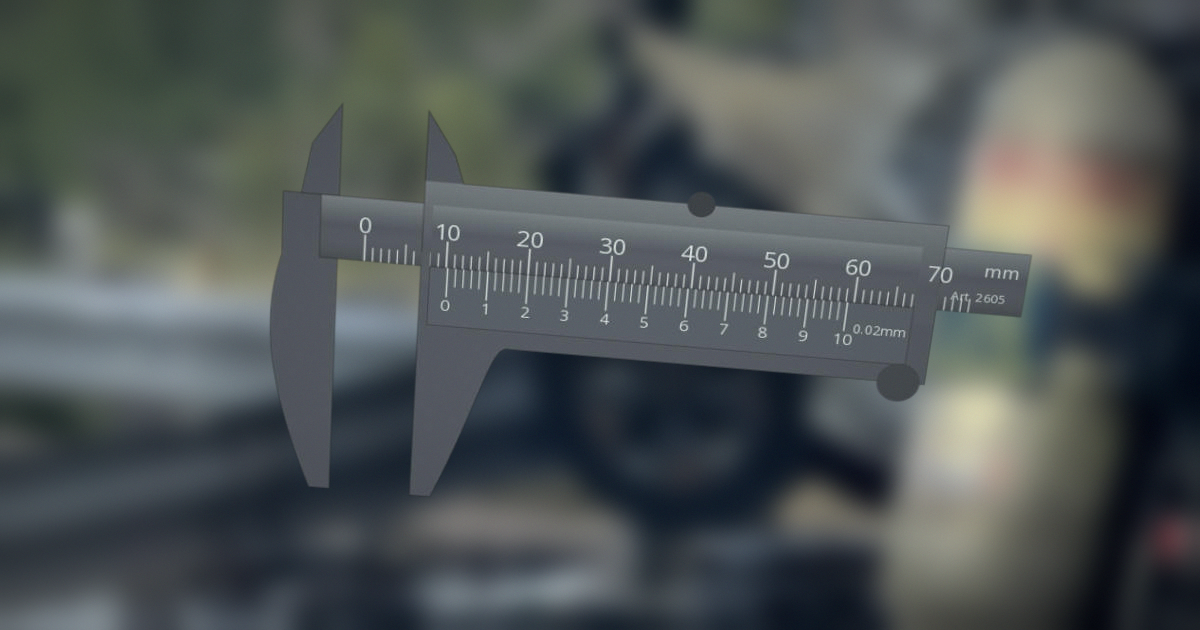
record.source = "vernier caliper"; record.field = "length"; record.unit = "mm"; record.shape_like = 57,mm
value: 10.2,mm
